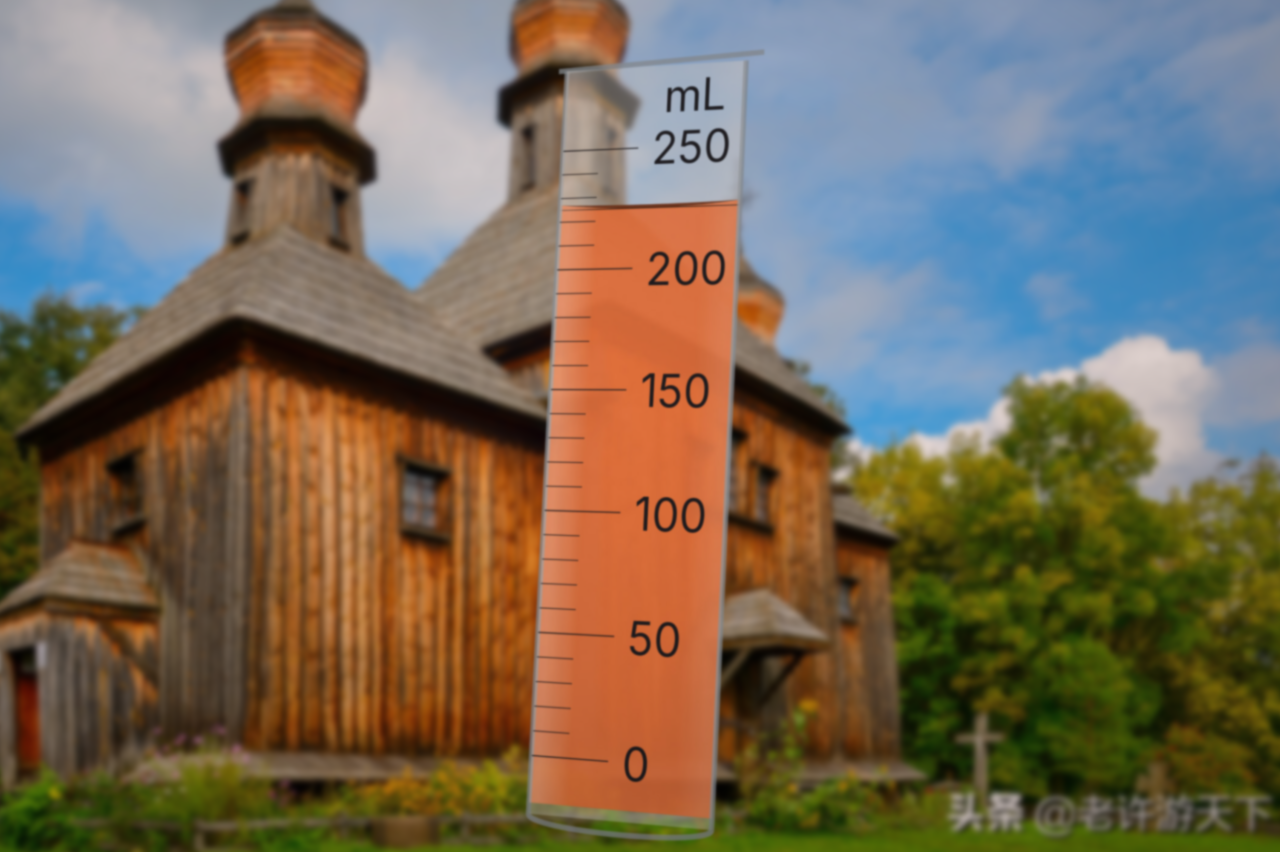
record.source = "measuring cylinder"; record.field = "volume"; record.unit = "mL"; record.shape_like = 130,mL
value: 225,mL
